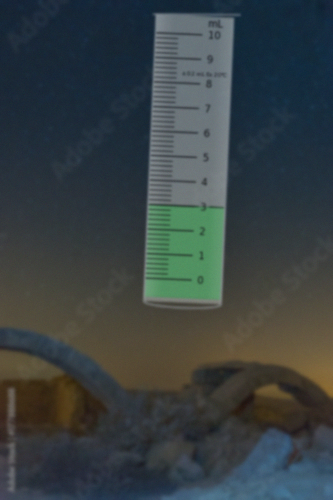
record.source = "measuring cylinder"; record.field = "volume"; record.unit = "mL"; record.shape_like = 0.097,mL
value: 3,mL
